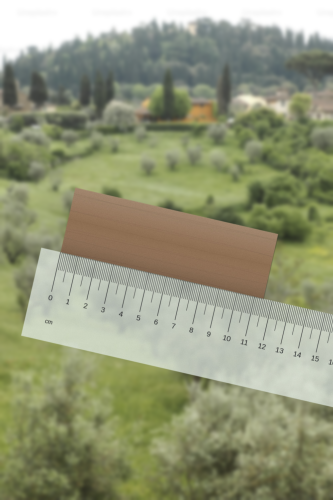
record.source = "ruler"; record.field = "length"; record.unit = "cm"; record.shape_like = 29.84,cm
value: 11.5,cm
